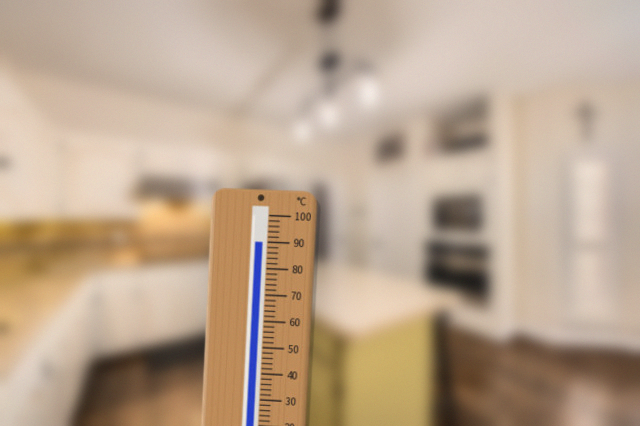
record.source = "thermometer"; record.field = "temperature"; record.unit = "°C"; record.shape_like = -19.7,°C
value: 90,°C
